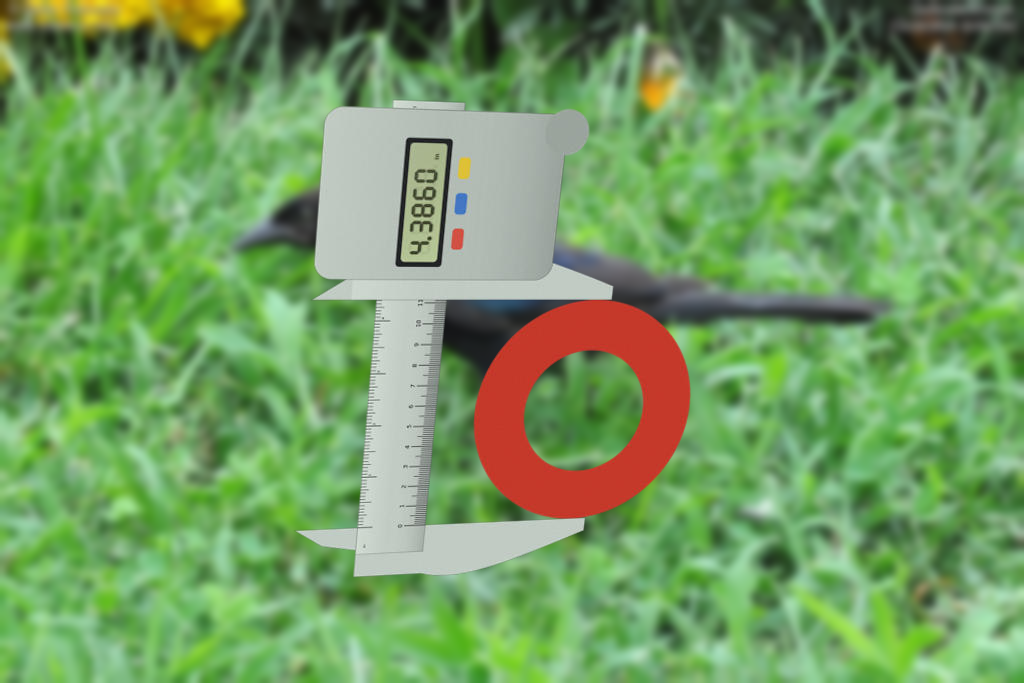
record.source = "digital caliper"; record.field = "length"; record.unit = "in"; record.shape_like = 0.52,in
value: 4.3860,in
